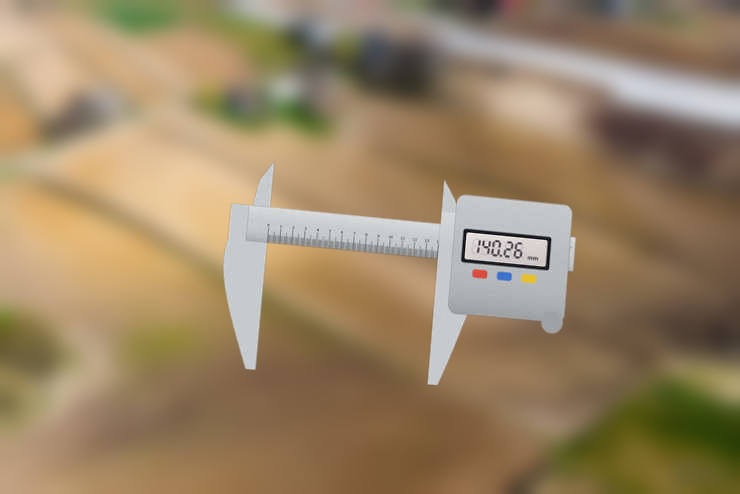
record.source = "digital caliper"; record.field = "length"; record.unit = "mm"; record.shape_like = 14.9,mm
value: 140.26,mm
